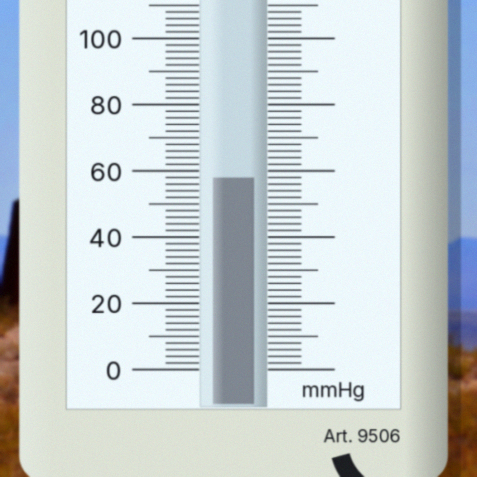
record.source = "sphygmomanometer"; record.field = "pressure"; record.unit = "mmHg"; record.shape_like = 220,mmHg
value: 58,mmHg
